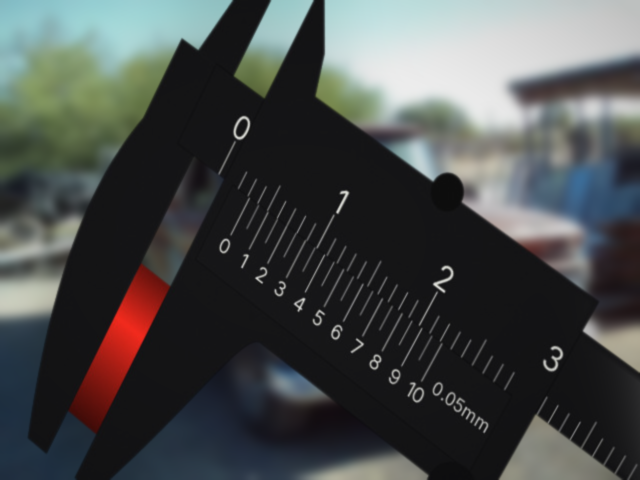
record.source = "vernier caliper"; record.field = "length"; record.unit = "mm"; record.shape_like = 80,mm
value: 3.2,mm
